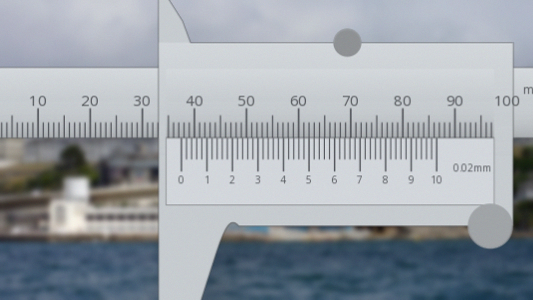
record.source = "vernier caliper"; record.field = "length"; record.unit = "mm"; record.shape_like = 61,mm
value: 37.5,mm
